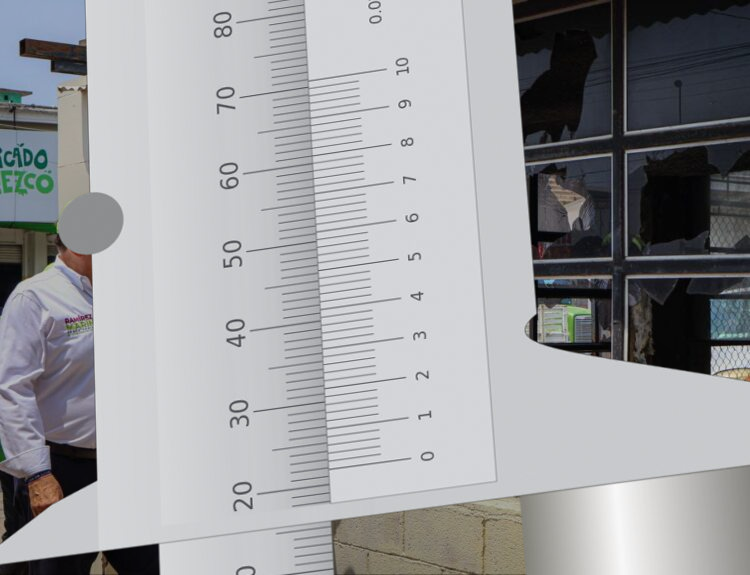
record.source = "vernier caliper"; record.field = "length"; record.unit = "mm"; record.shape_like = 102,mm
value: 21.8,mm
